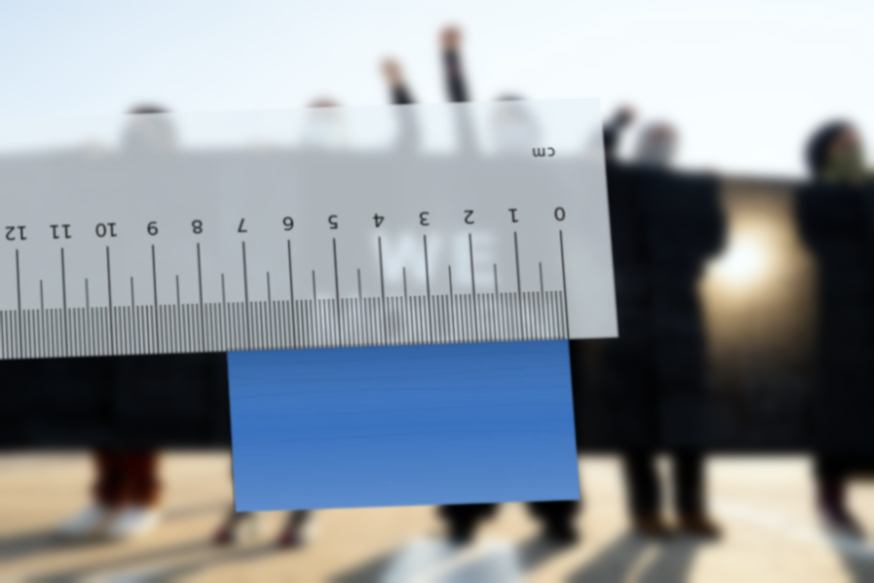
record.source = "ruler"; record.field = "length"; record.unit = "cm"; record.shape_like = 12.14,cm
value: 7.5,cm
